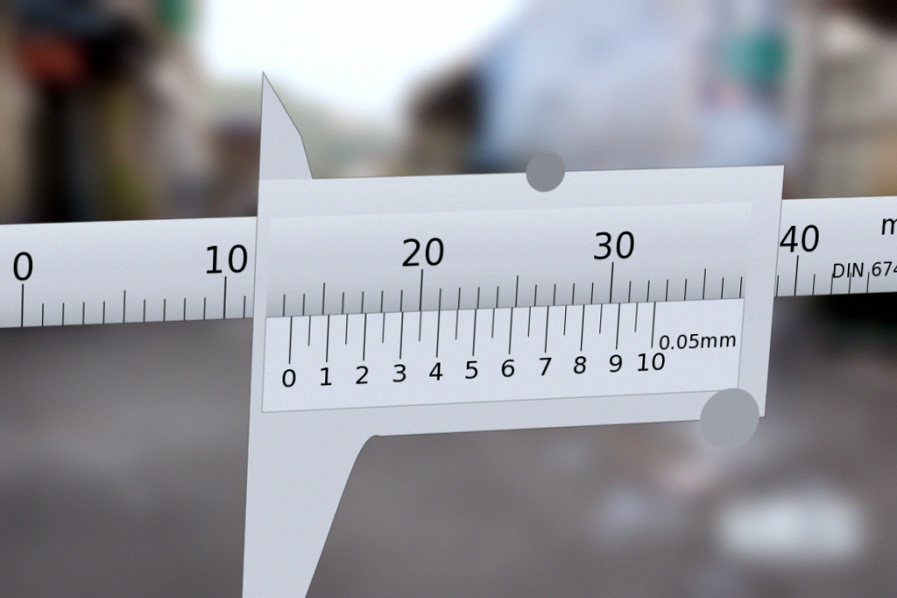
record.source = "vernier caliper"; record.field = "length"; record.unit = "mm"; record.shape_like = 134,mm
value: 13.4,mm
